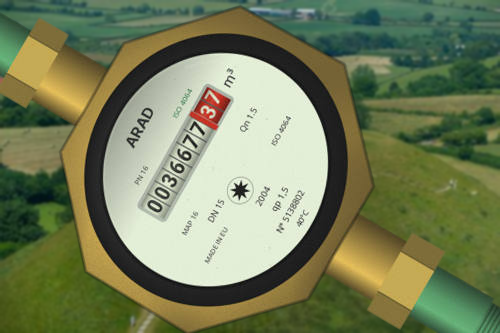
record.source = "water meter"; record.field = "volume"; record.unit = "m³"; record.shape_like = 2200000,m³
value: 36677.37,m³
